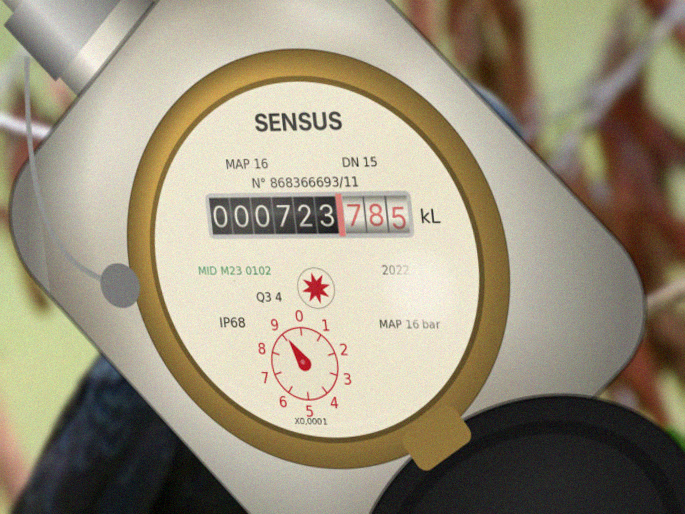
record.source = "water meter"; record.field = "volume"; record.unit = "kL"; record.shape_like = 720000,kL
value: 723.7849,kL
